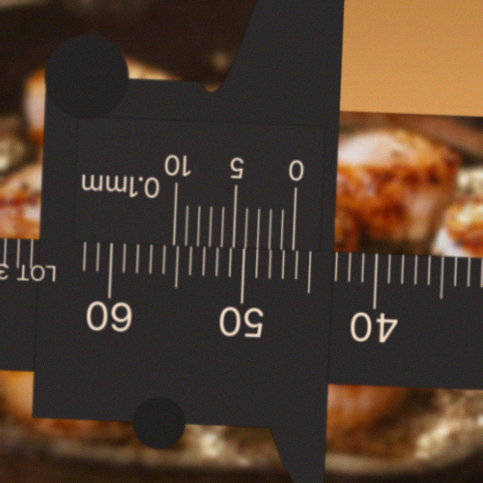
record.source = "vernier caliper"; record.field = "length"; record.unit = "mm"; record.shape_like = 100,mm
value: 46.3,mm
